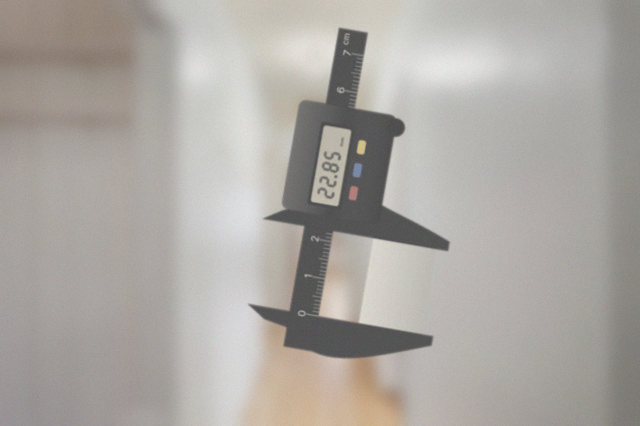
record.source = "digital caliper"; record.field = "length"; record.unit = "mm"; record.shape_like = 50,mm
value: 22.85,mm
